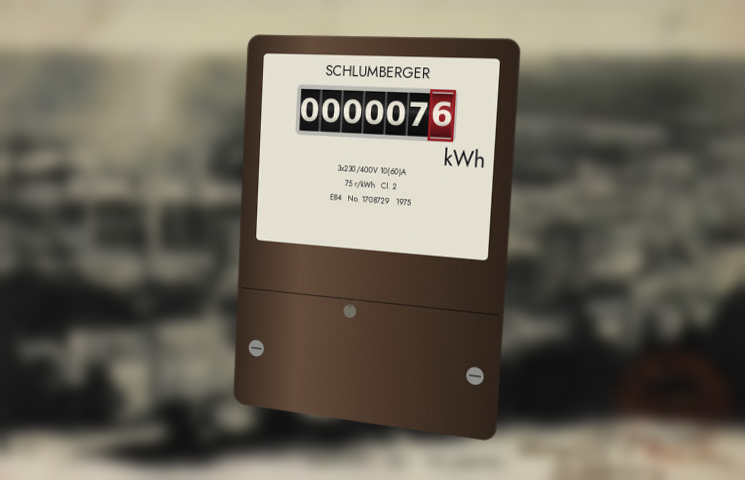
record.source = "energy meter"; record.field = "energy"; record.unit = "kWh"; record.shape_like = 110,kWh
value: 7.6,kWh
